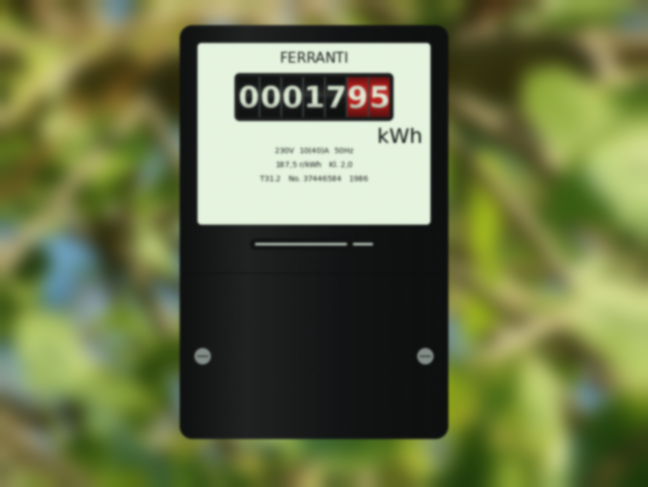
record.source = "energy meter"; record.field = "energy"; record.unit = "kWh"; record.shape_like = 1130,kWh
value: 17.95,kWh
